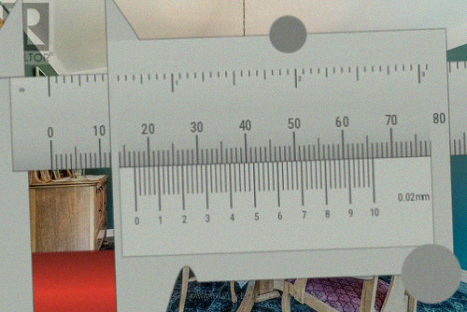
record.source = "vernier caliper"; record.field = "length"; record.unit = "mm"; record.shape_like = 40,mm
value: 17.0,mm
